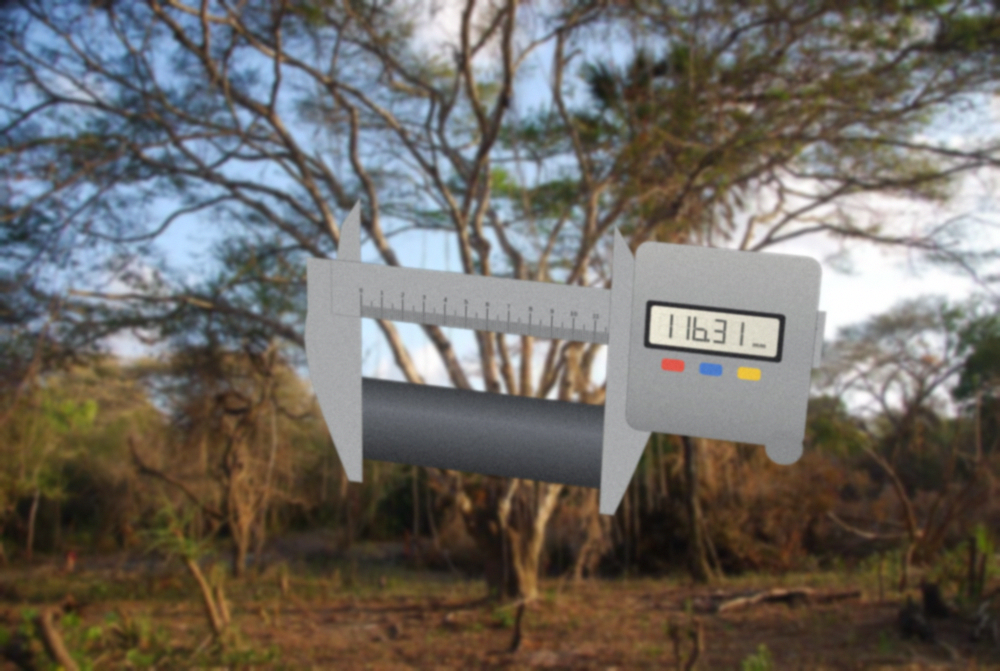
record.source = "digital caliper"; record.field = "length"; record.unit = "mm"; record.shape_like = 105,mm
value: 116.31,mm
